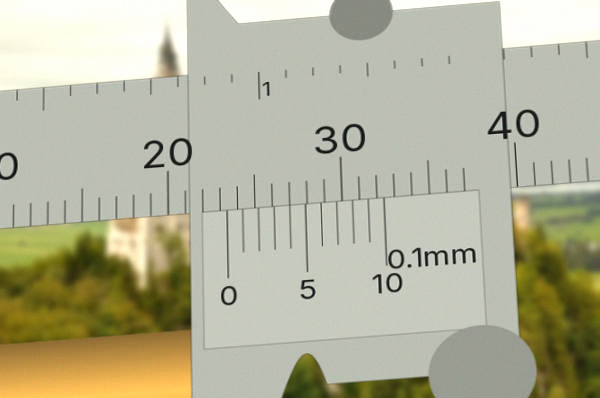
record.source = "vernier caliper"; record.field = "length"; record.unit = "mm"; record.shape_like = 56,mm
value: 23.4,mm
